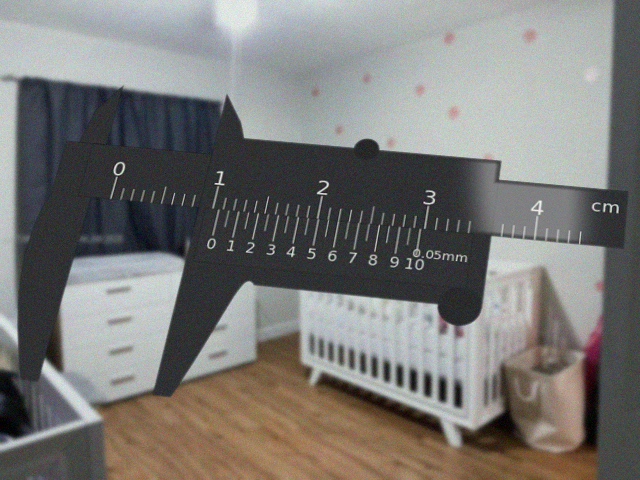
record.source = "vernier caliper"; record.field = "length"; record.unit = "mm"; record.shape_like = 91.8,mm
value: 10.6,mm
